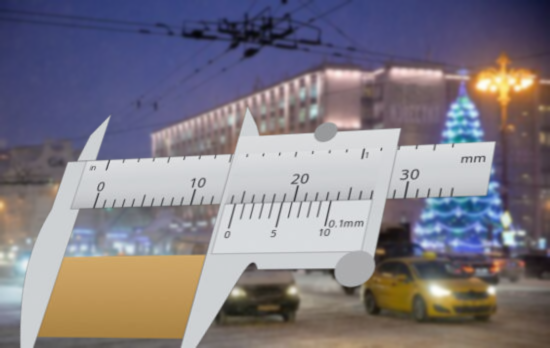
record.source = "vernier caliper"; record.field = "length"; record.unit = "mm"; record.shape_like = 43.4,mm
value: 14.4,mm
